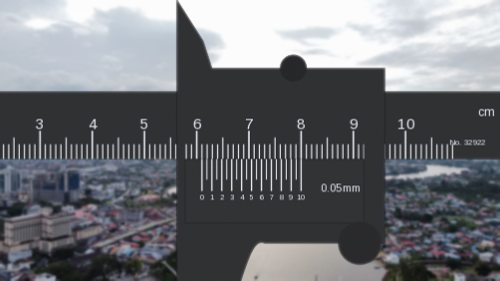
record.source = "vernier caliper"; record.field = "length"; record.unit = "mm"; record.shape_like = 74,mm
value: 61.0,mm
